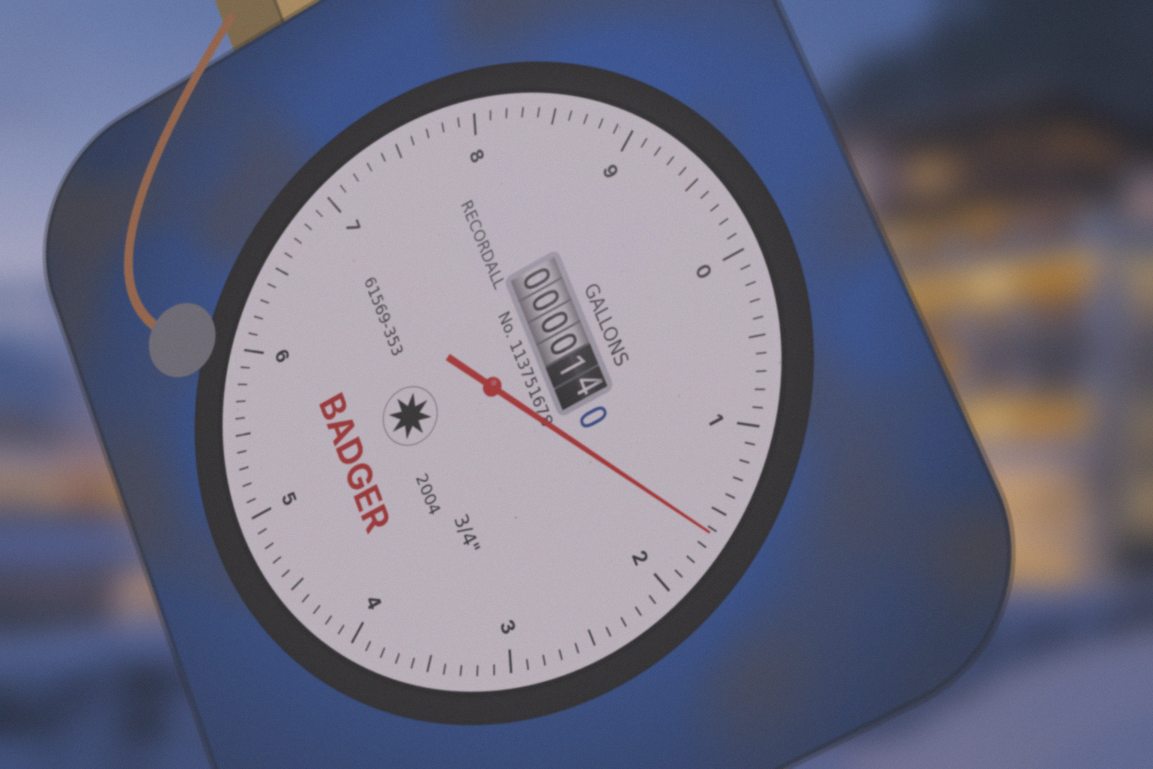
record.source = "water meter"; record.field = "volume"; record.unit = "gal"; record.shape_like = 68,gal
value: 141.6,gal
